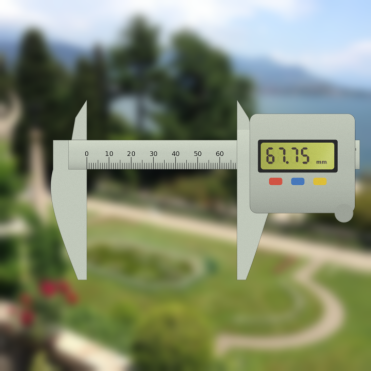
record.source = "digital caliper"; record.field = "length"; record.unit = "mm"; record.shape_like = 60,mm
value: 67.75,mm
